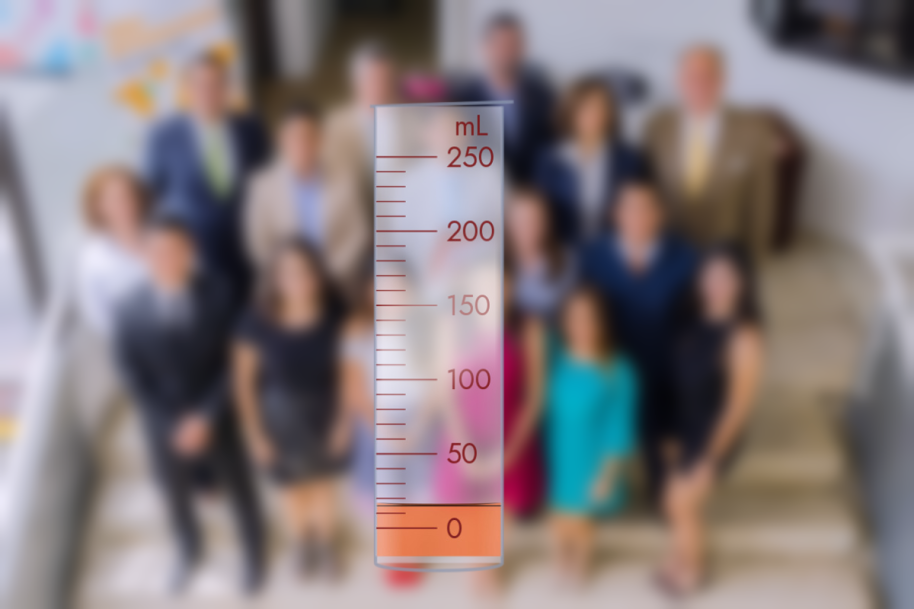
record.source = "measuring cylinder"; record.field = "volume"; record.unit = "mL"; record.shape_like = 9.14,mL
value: 15,mL
